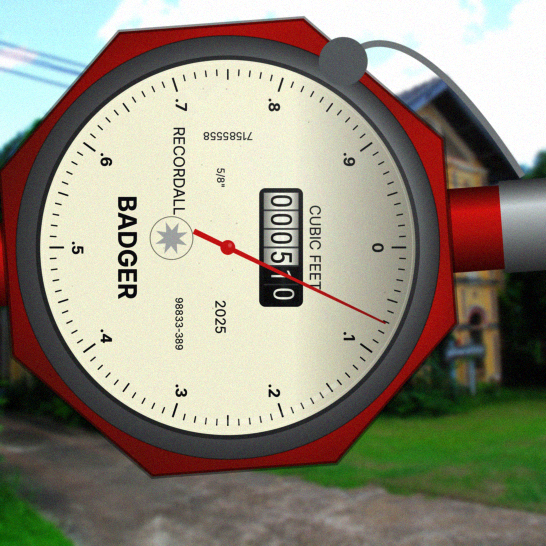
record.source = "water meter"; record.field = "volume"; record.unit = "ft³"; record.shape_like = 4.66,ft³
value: 510.07,ft³
